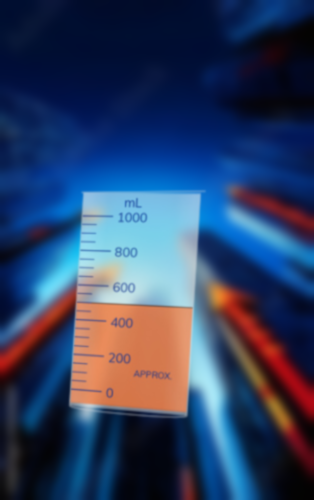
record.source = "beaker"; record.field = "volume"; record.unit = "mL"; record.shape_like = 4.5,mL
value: 500,mL
